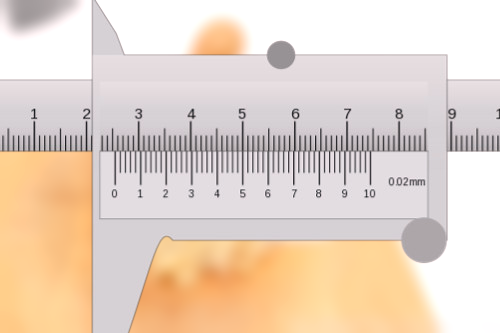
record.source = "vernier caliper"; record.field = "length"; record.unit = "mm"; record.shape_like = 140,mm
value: 25.5,mm
